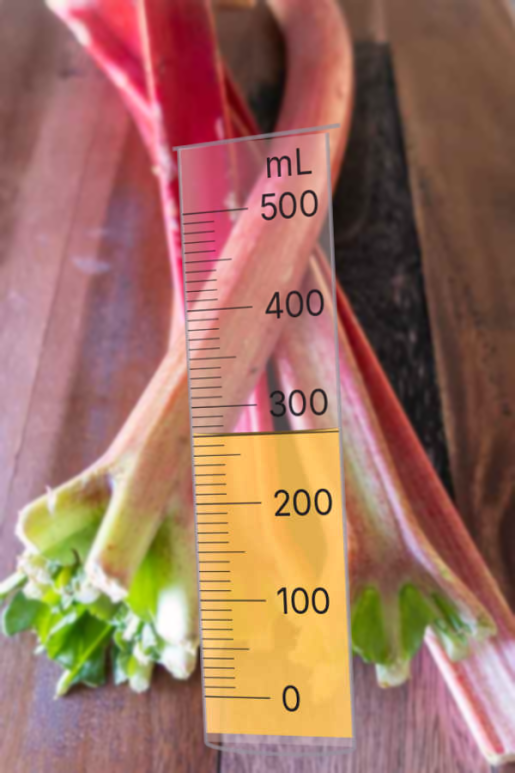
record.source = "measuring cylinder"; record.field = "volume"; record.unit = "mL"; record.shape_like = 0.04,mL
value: 270,mL
